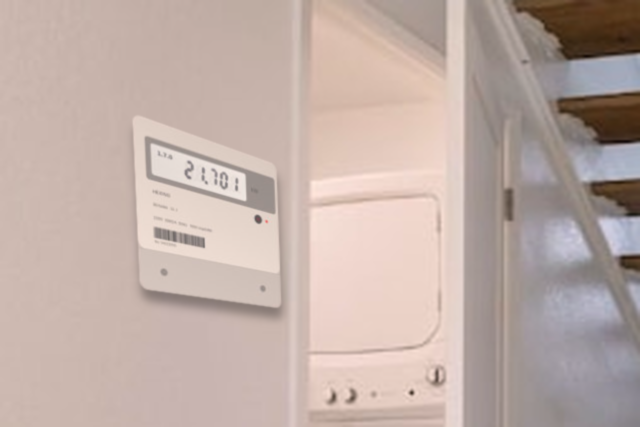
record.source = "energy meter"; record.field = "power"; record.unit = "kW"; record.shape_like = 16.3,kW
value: 21.701,kW
